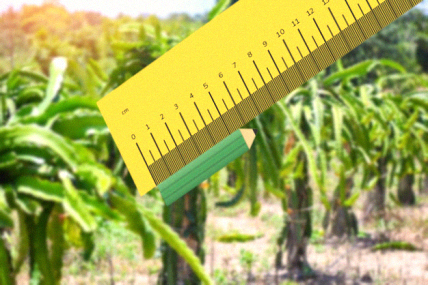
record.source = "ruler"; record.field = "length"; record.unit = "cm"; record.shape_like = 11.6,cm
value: 6.5,cm
